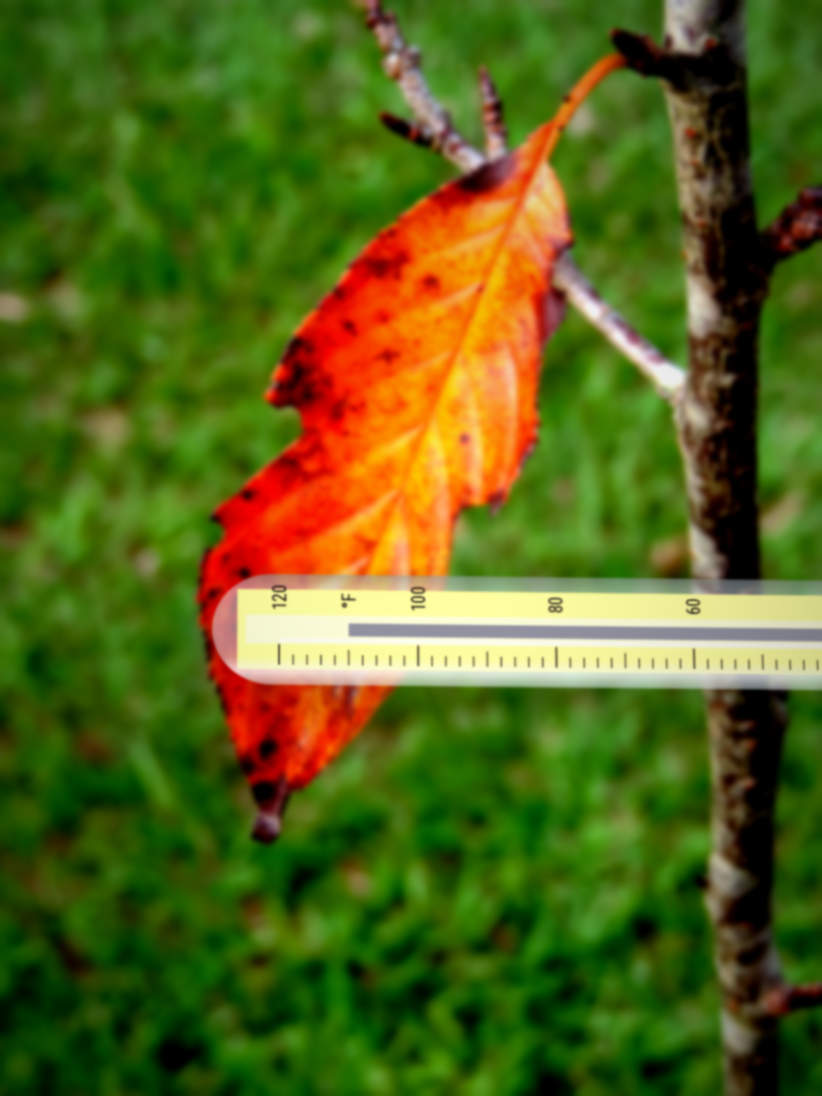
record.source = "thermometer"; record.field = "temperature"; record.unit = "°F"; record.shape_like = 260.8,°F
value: 110,°F
